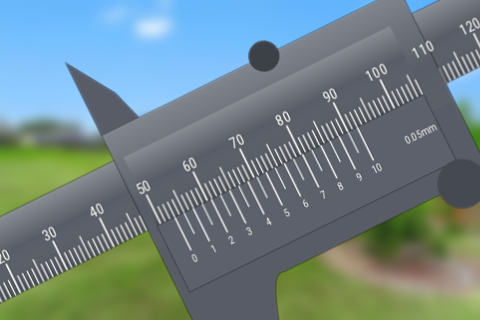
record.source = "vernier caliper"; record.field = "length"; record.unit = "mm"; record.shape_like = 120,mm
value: 53.0,mm
